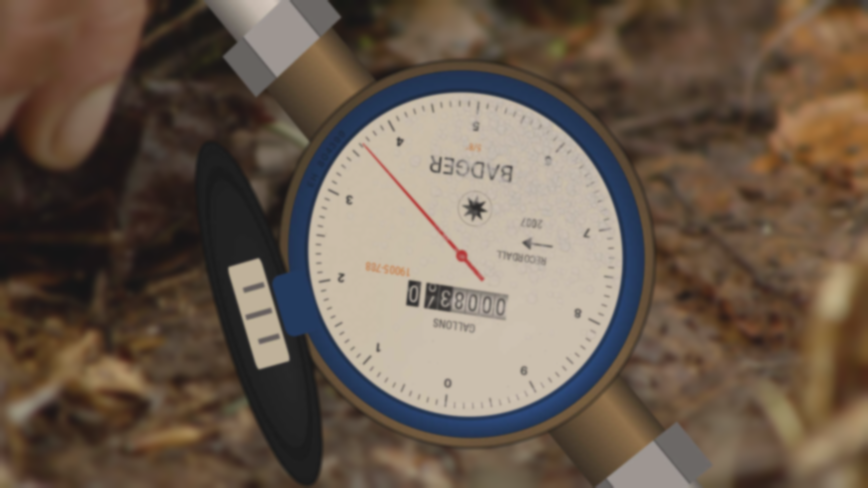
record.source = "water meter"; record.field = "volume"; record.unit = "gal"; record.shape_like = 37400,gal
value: 8373.6,gal
